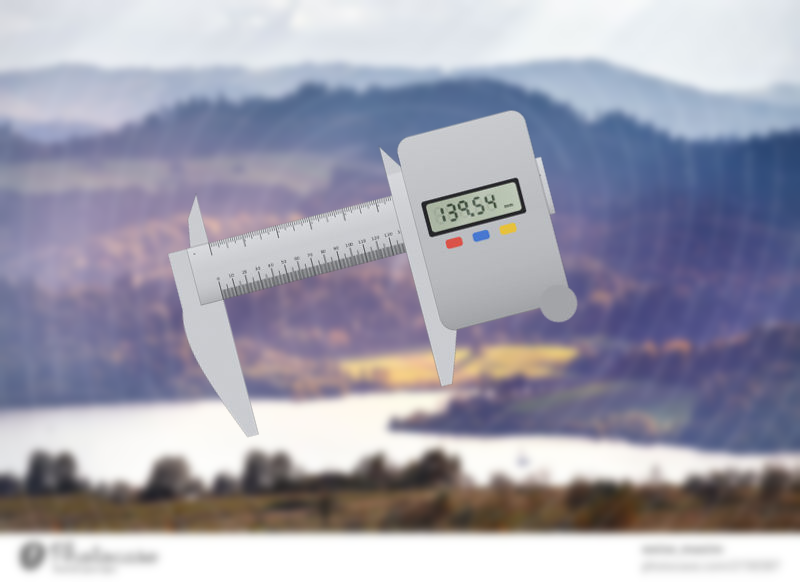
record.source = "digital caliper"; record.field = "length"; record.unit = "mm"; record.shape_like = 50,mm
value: 139.54,mm
